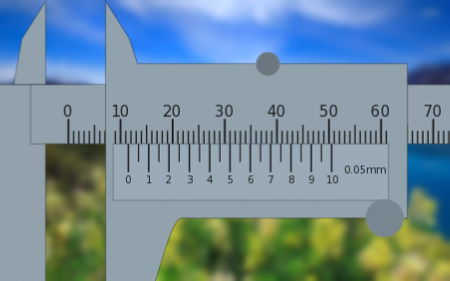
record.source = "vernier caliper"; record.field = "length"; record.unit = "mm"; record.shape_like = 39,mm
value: 11.5,mm
